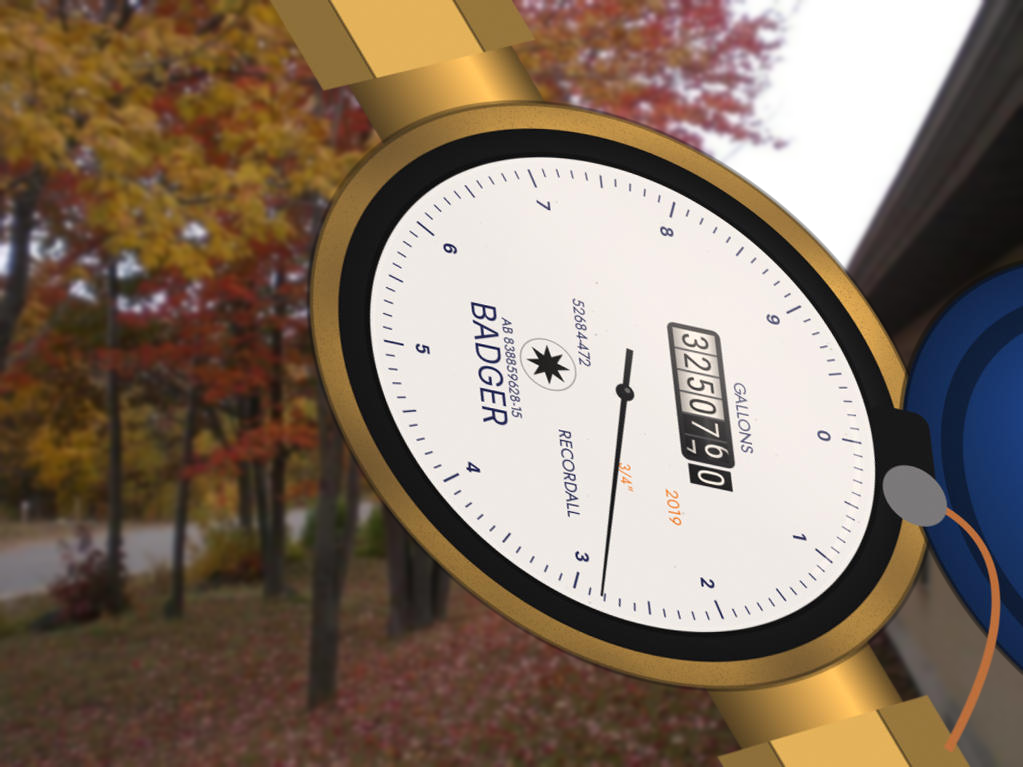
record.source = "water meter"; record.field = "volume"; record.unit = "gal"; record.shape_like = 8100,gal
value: 3250762.8,gal
